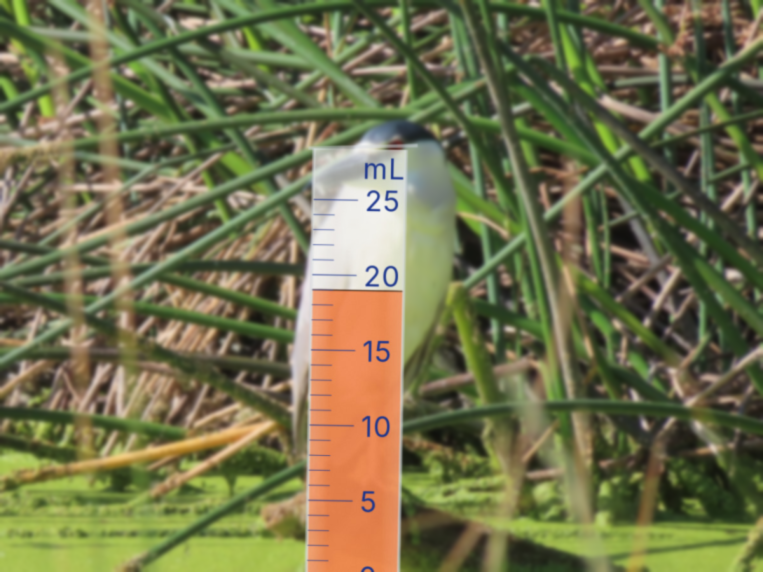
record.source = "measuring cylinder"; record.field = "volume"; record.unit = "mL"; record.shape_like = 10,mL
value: 19,mL
